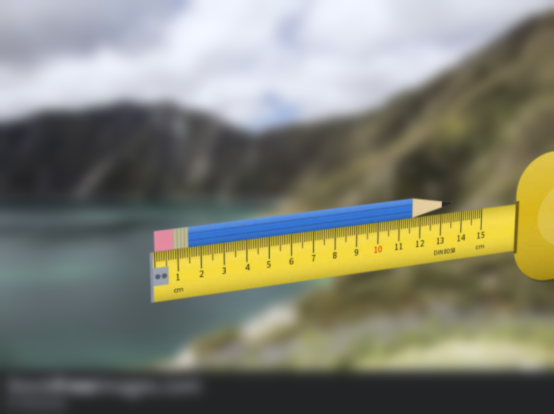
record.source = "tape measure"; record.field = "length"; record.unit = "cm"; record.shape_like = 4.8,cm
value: 13.5,cm
